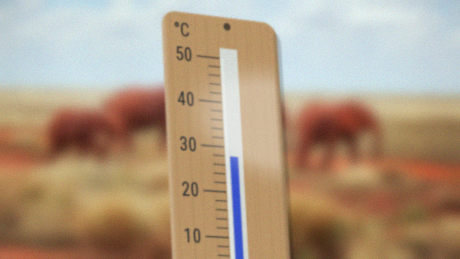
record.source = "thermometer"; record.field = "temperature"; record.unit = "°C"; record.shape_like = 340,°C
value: 28,°C
